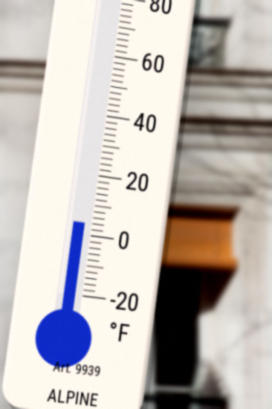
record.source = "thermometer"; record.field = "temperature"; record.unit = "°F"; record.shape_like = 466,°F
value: 4,°F
